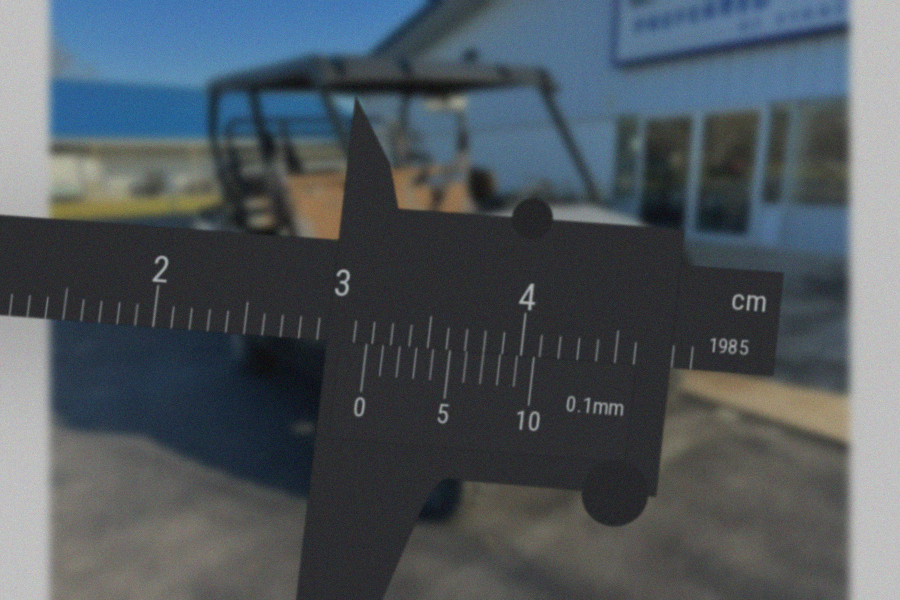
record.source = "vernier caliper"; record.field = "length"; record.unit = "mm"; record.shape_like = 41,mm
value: 31.7,mm
